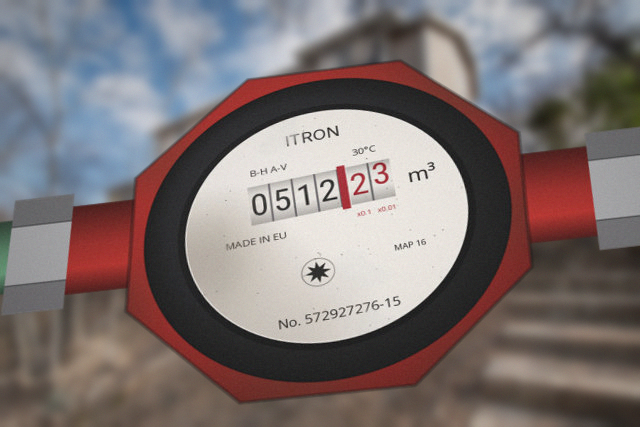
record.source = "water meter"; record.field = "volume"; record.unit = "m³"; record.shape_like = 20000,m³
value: 512.23,m³
